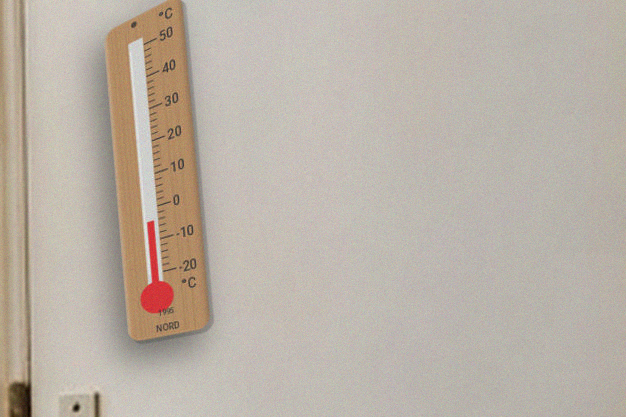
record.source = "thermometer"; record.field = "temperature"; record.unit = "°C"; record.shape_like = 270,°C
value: -4,°C
